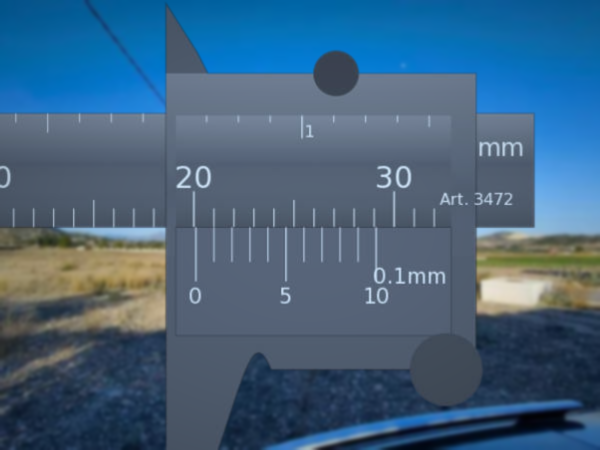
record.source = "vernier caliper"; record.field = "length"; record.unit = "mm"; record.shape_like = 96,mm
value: 20.1,mm
